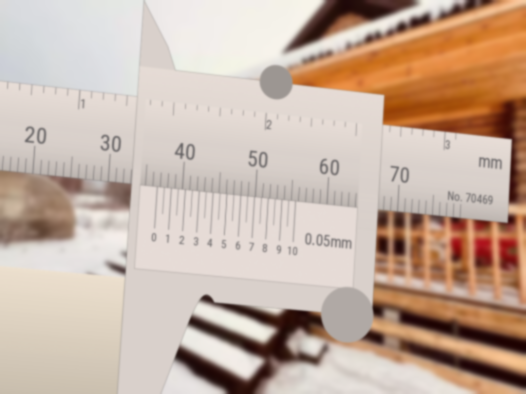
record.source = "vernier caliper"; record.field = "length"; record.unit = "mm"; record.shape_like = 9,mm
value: 36.6,mm
